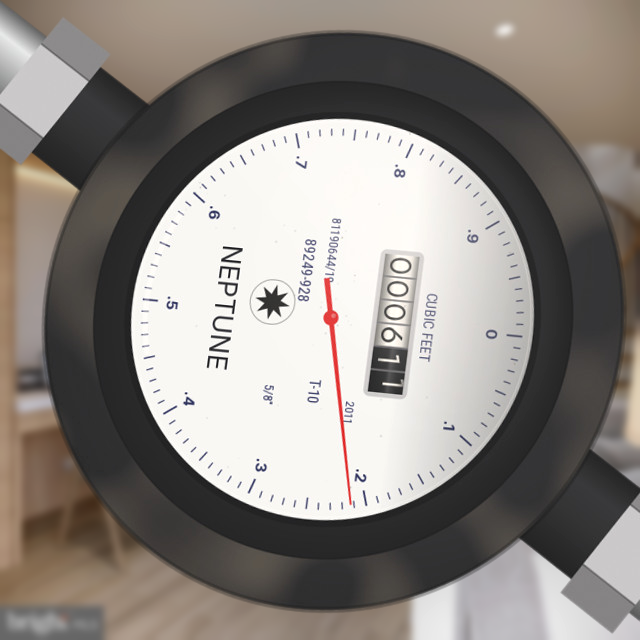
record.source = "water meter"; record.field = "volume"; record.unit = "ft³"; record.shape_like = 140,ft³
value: 611.21,ft³
